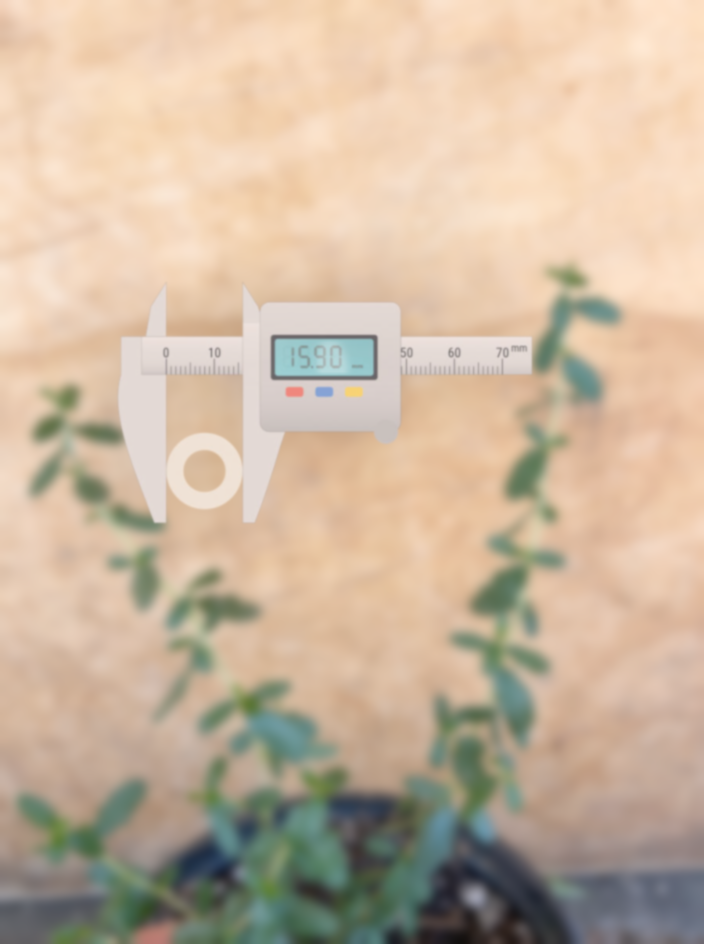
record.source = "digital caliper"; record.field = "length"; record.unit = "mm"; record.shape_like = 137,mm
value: 15.90,mm
